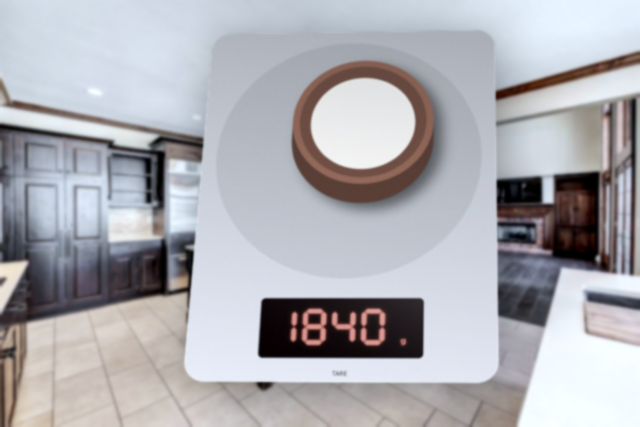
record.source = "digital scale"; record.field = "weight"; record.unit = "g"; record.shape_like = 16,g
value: 1840,g
